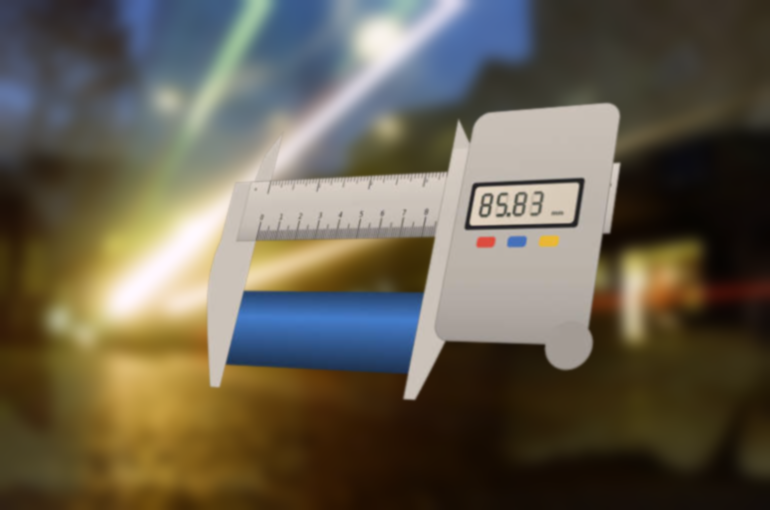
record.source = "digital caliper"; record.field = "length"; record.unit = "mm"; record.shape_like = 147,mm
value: 85.83,mm
